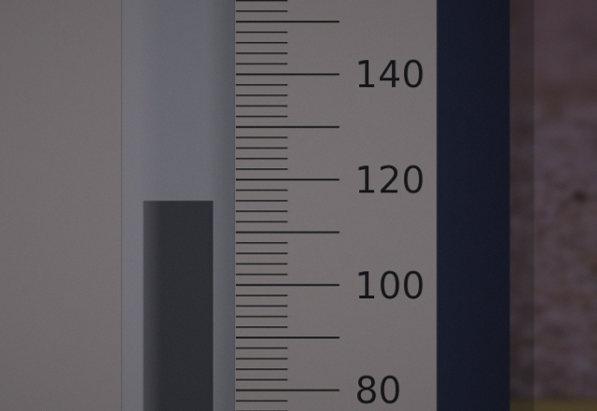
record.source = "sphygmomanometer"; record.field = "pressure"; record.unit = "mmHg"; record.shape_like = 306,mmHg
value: 116,mmHg
